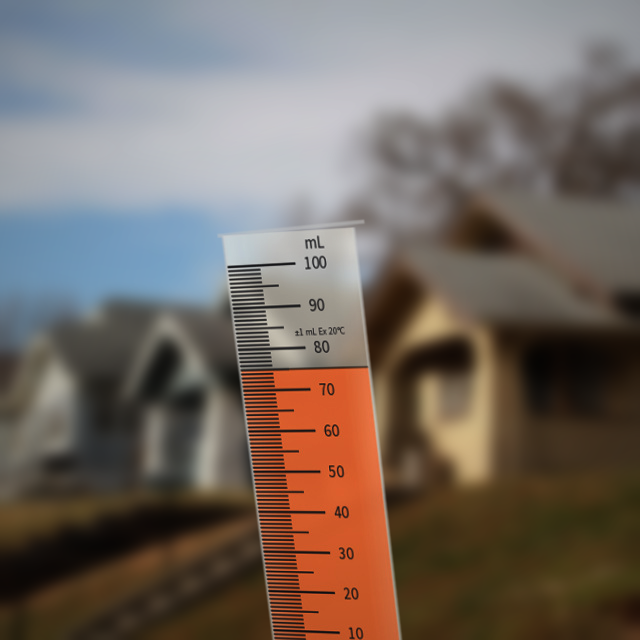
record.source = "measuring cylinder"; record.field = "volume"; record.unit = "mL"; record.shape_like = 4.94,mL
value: 75,mL
